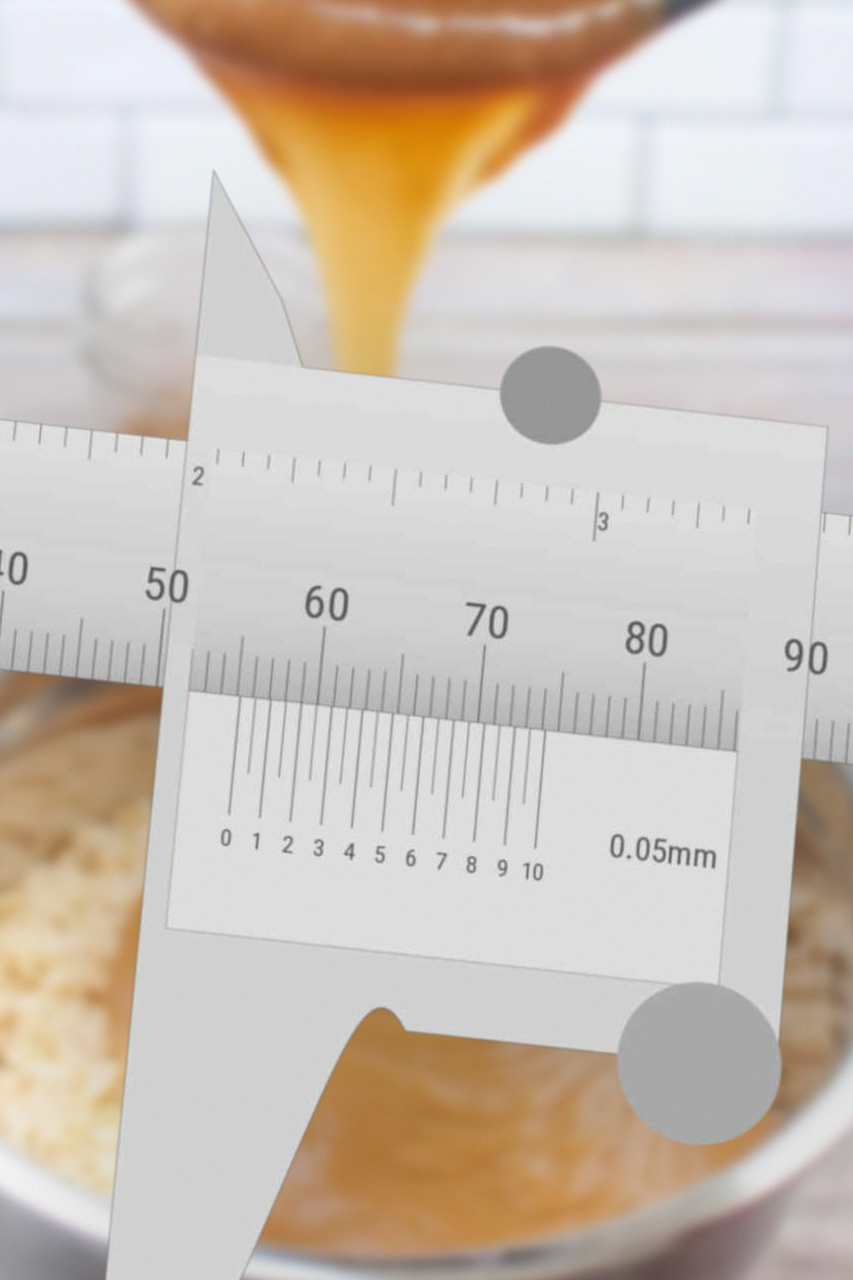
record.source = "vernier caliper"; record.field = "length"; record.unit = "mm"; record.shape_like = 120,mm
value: 55.2,mm
